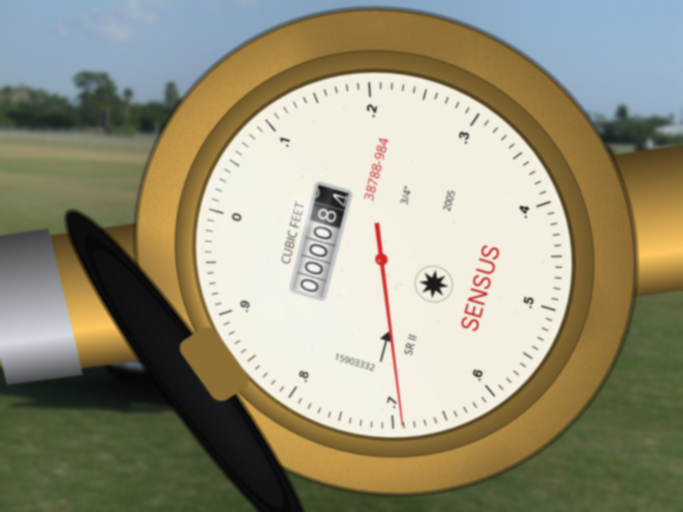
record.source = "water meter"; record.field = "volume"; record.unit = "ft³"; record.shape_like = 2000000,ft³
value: 83.69,ft³
